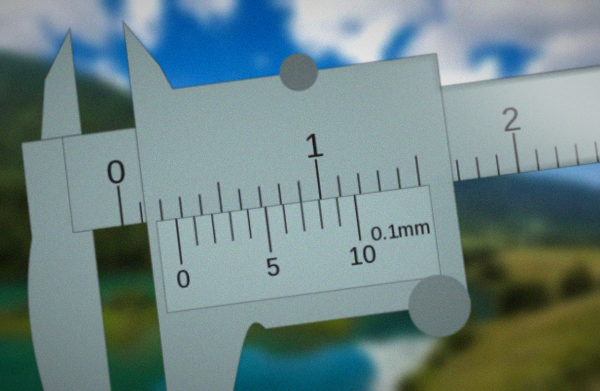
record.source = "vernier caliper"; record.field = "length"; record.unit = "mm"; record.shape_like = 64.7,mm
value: 2.7,mm
